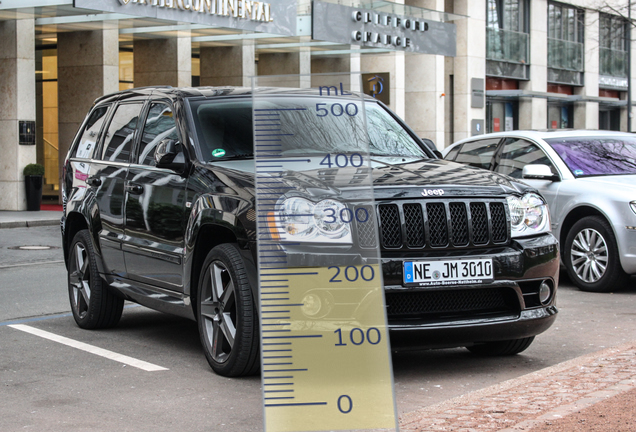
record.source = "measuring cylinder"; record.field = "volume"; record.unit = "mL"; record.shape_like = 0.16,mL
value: 210,mL
